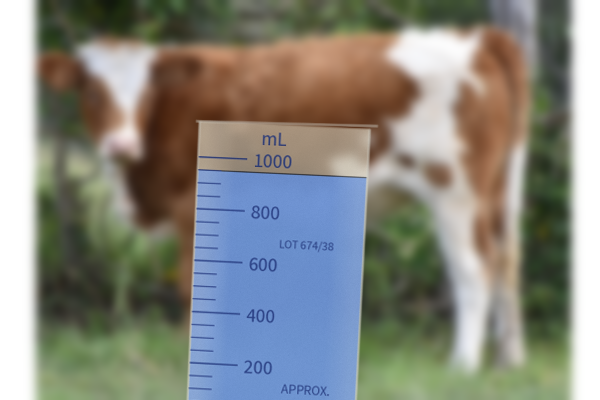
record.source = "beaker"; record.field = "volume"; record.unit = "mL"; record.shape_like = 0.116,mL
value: 950,mL
